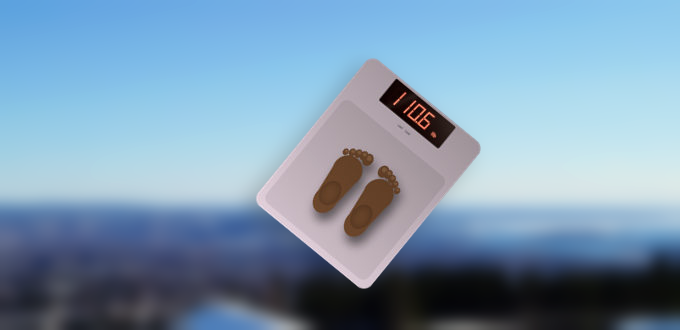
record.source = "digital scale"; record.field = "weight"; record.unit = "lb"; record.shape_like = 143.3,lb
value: 110.6,lb
